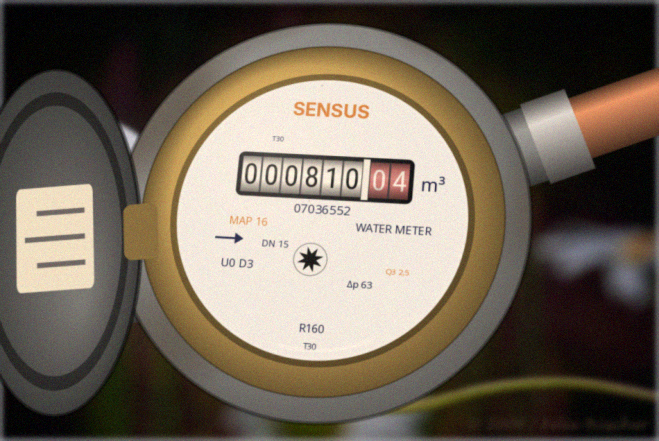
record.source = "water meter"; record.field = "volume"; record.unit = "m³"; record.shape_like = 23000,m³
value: 810.04,m³
